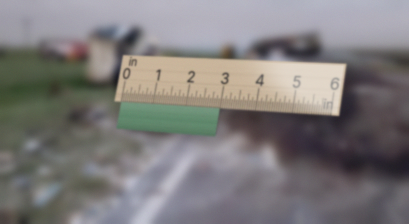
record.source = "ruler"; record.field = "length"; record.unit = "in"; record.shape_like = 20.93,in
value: 3,in
